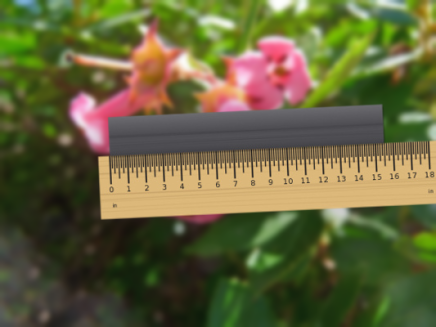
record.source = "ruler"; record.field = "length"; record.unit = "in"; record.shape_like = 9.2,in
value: 15.5,in
